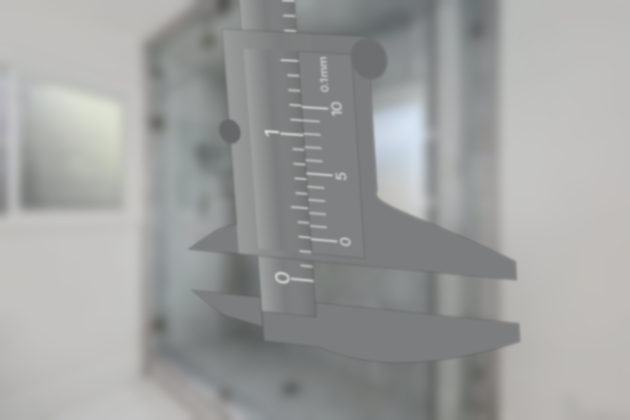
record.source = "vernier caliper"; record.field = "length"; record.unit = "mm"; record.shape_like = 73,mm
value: 2.9,mm
